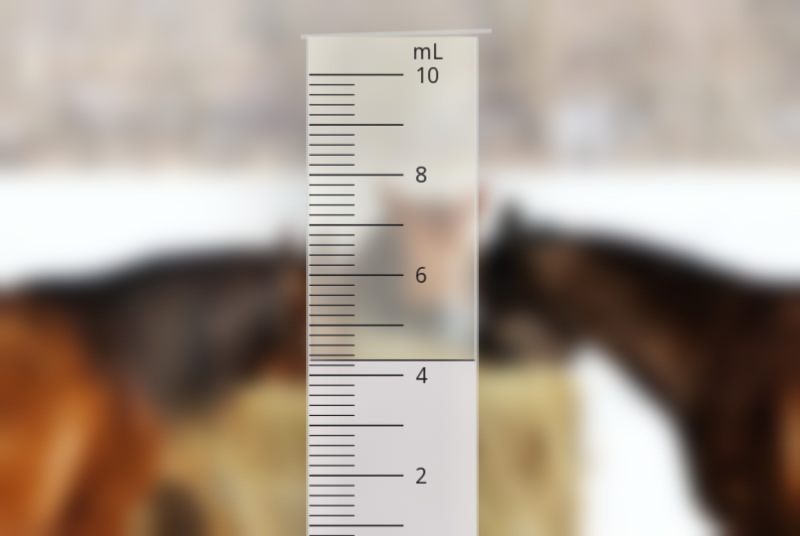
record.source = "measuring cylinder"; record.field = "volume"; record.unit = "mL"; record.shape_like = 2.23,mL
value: 4.3,mL
